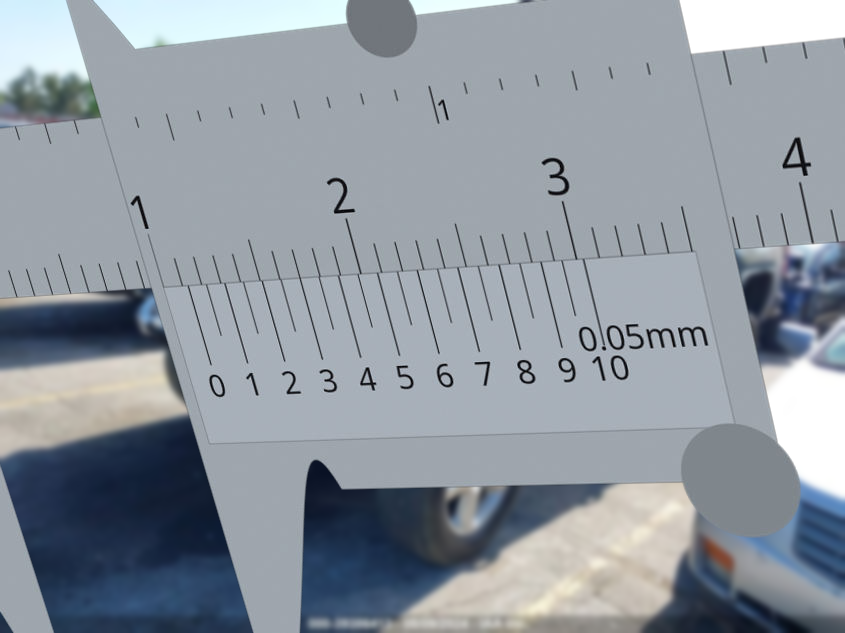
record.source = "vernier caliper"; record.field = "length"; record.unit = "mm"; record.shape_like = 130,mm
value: 11.3,mm
